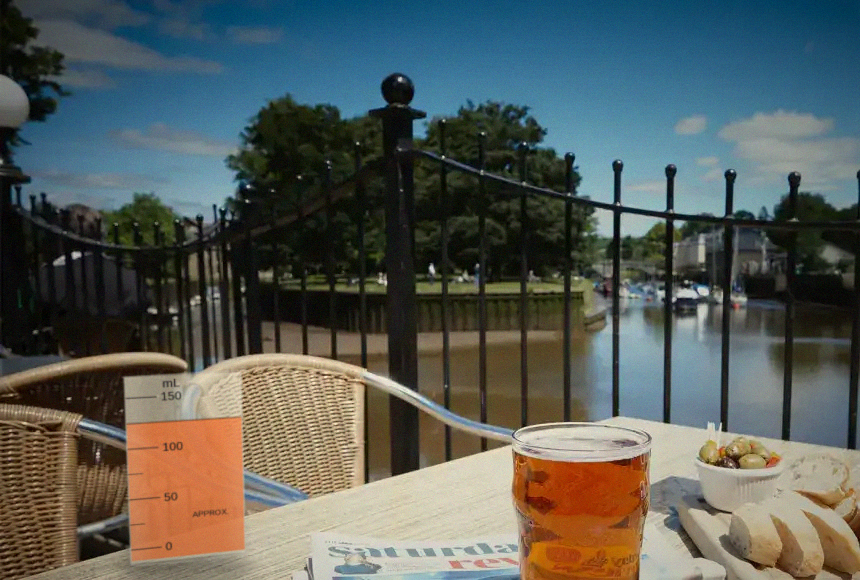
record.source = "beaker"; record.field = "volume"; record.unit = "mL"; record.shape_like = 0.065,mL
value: 125,mL
